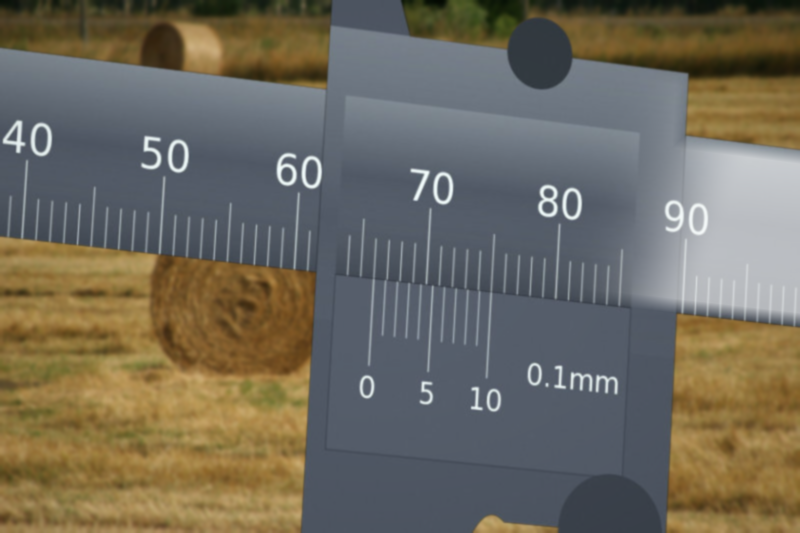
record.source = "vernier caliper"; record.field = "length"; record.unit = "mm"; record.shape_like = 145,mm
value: 66.0,mm
